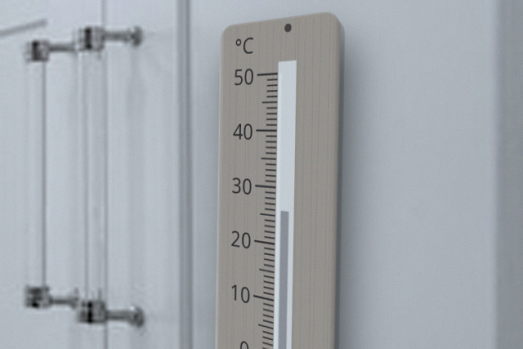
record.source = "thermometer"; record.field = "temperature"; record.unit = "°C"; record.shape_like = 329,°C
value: 26,°C
